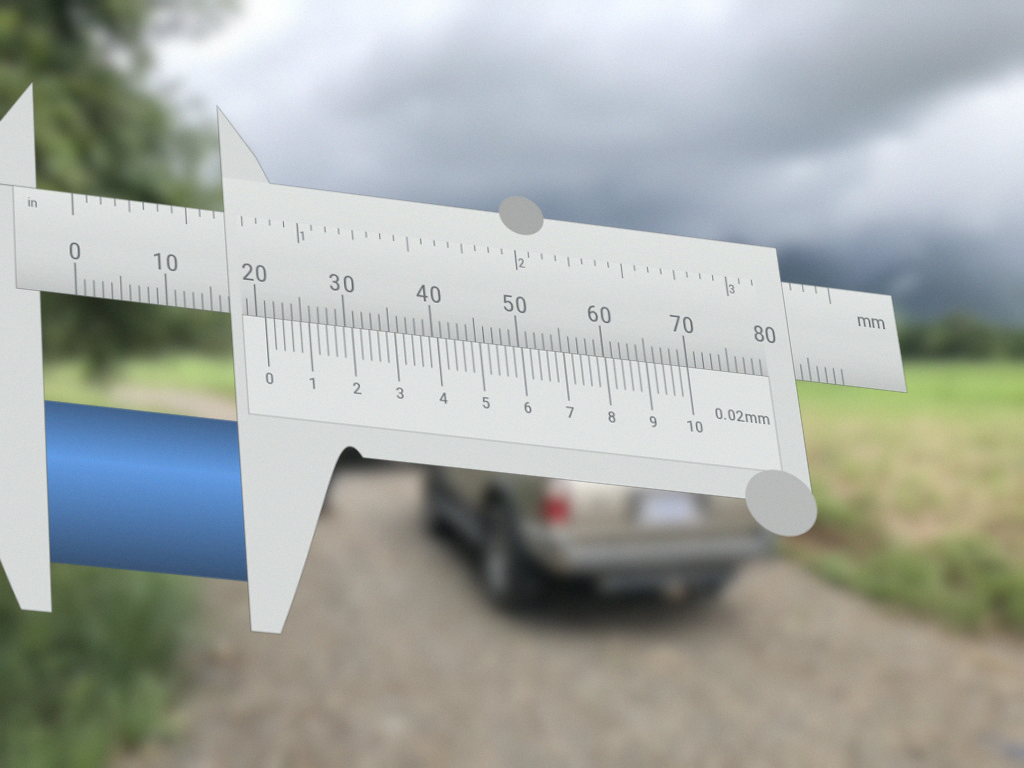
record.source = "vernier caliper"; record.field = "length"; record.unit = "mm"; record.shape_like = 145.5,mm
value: 21.0,mm
